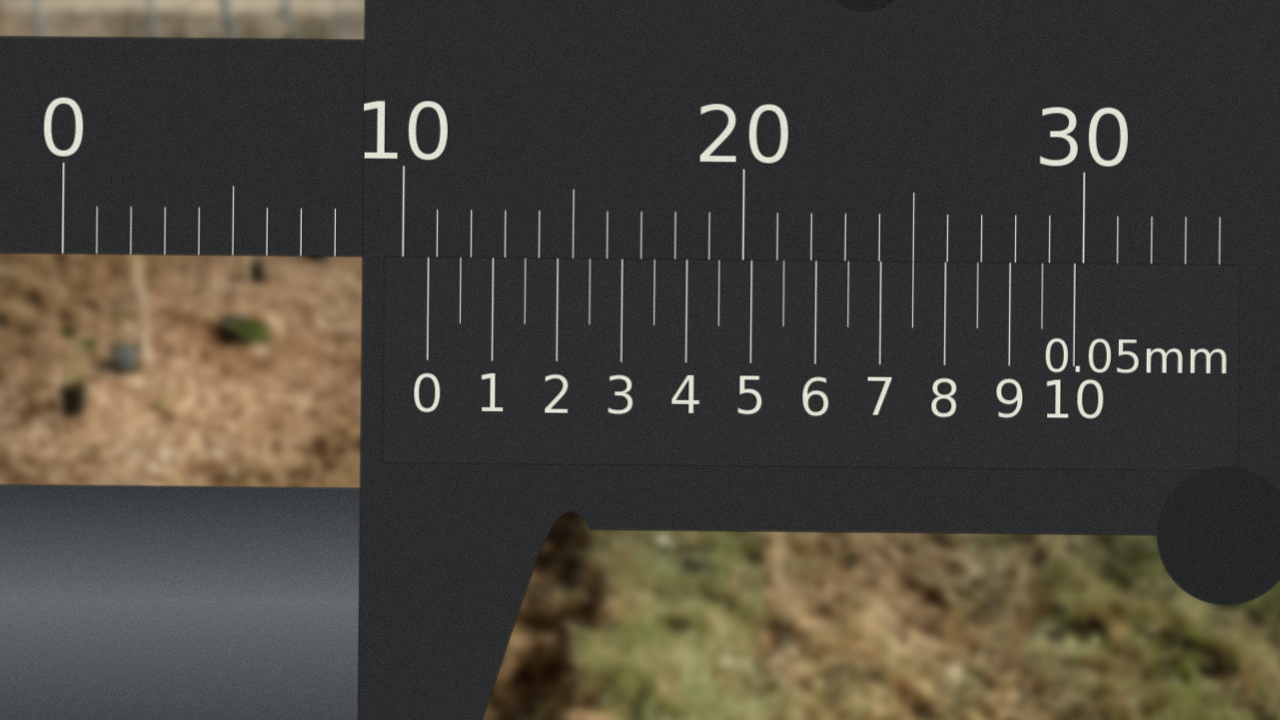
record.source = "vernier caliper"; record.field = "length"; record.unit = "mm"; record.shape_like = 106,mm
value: 10.75,mm
